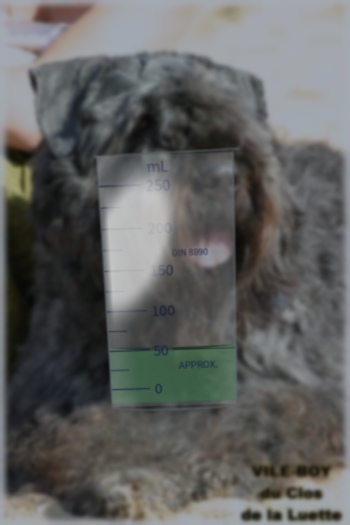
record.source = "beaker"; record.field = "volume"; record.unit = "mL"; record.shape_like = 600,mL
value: 50,mL
